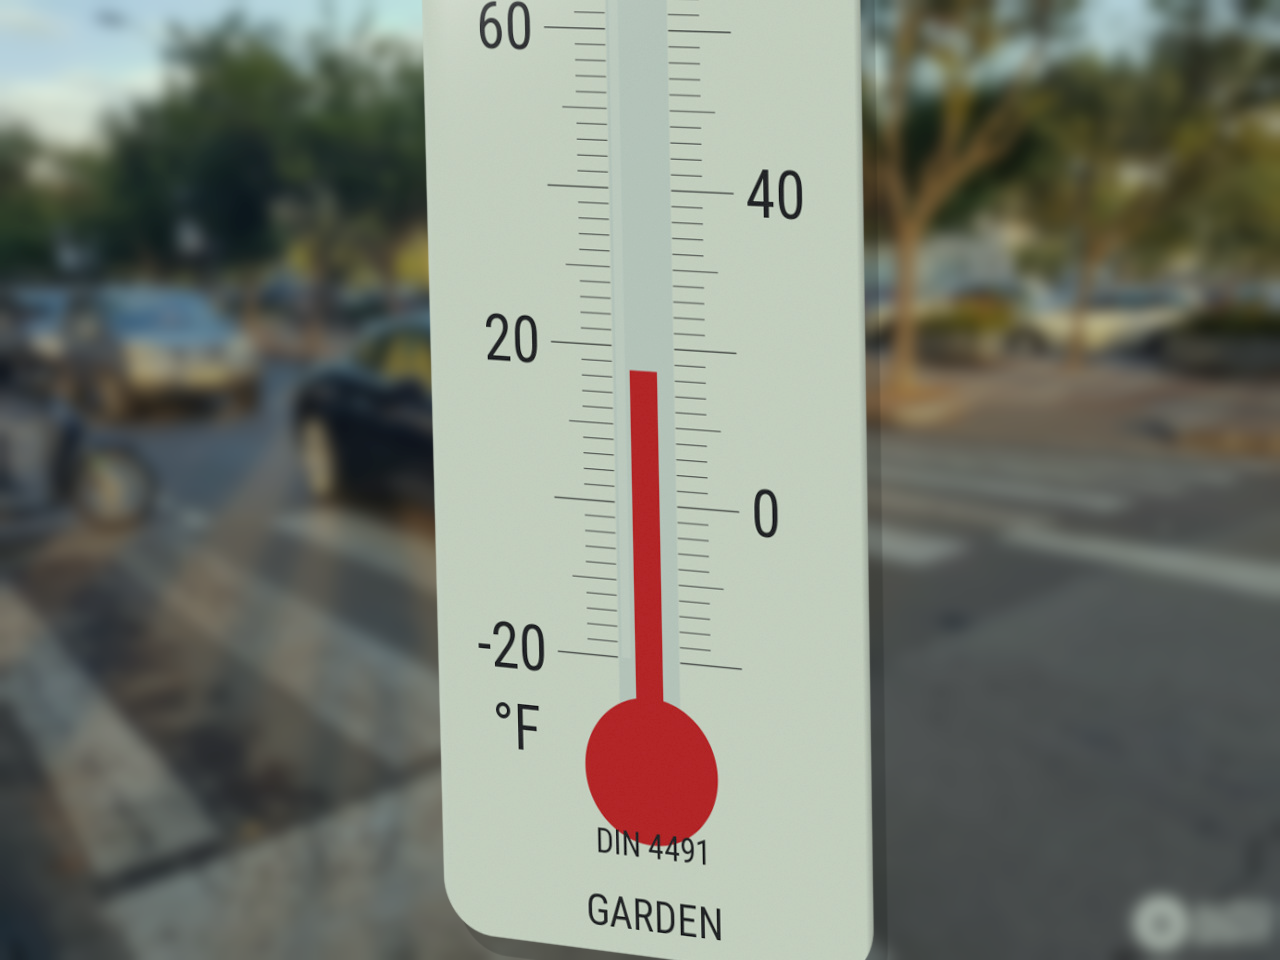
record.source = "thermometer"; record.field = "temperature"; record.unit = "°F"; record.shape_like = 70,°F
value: 17,°F
